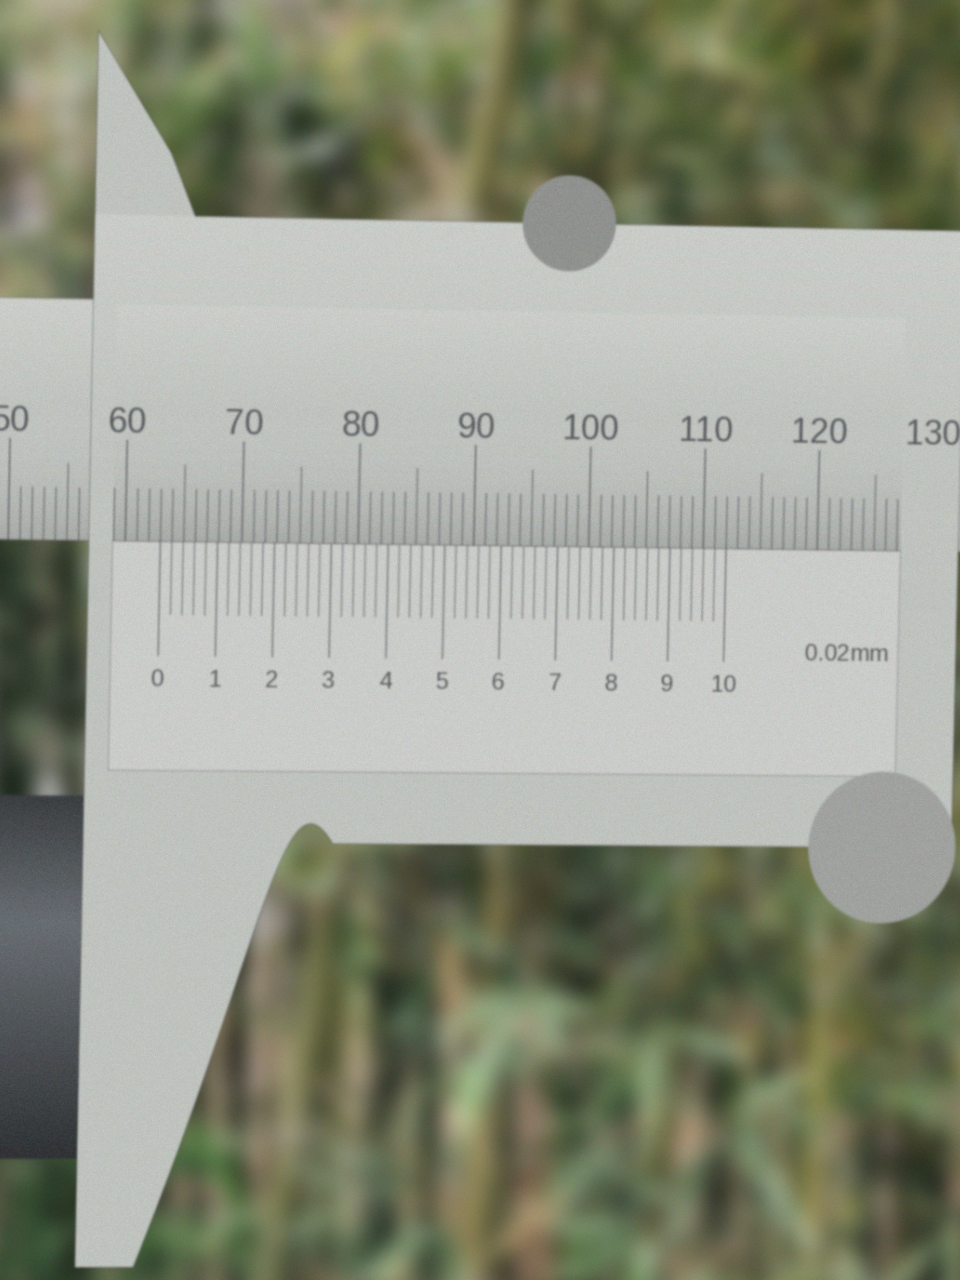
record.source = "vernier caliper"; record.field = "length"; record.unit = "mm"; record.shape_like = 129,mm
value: 63.0,mm
